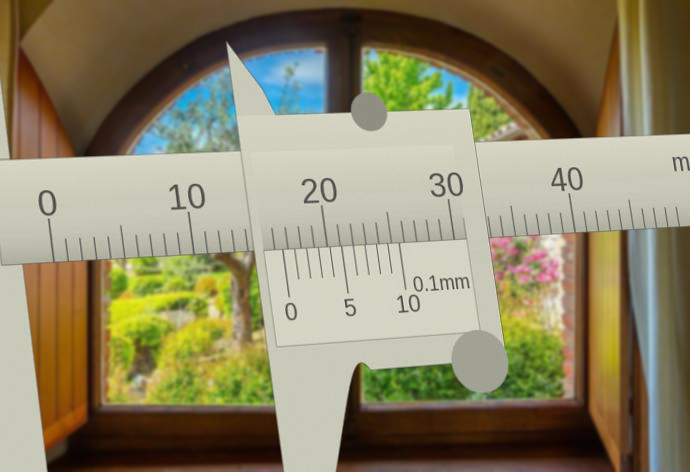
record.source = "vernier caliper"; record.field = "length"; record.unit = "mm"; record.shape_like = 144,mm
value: 16.6,mm
